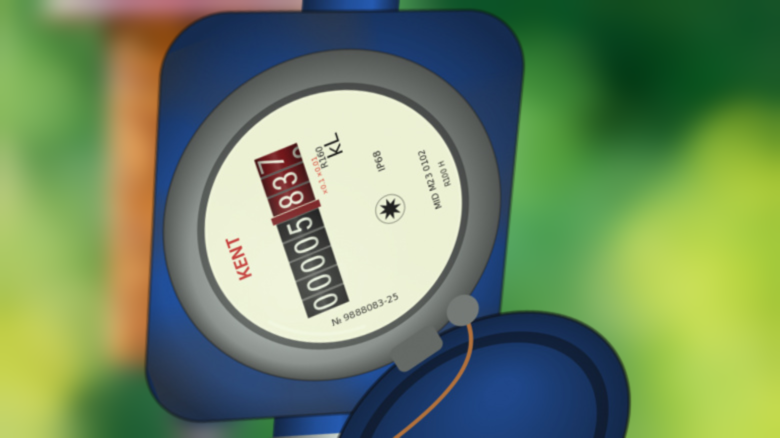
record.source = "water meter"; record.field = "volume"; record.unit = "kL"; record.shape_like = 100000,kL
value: 5.837,kL
